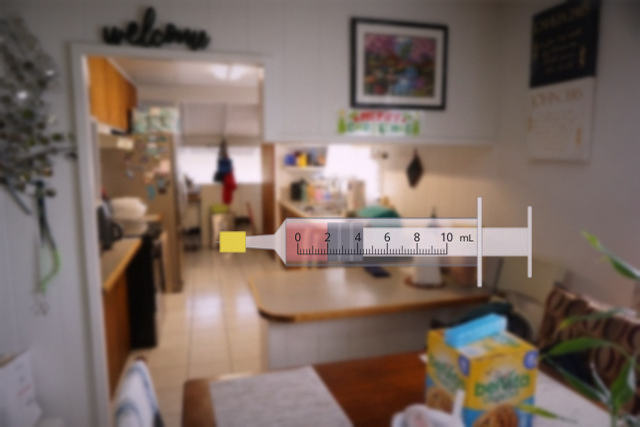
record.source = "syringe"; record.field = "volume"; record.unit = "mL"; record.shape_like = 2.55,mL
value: 2,mL
